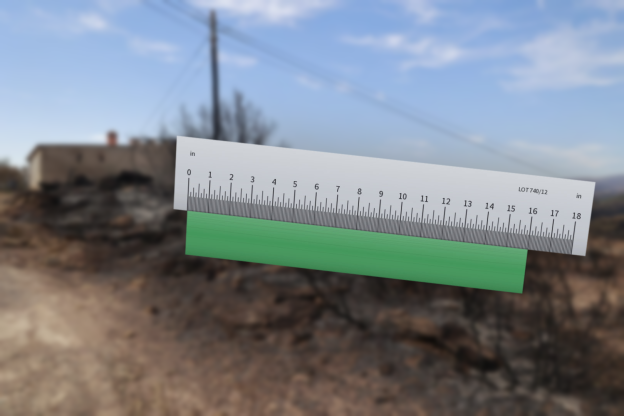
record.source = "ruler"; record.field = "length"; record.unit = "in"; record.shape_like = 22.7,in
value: 16,in
